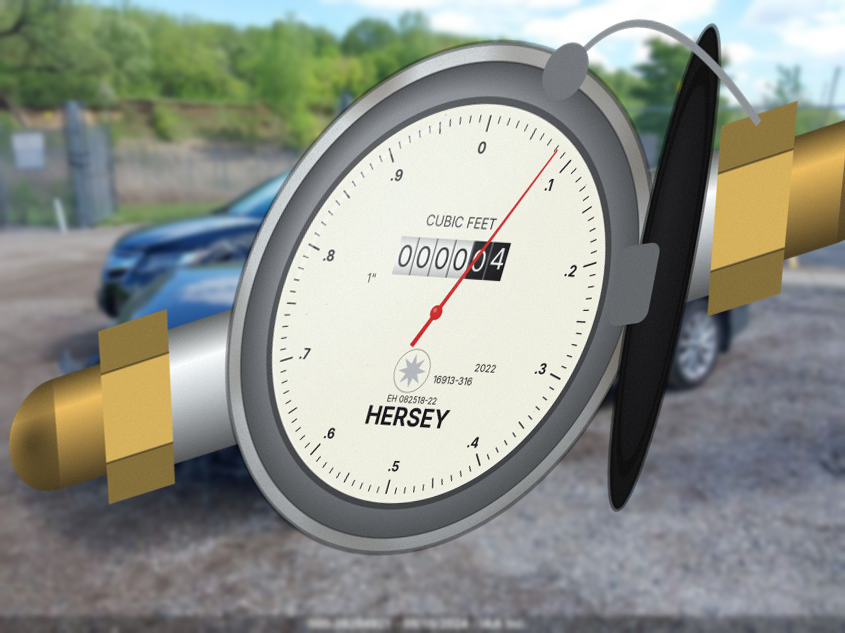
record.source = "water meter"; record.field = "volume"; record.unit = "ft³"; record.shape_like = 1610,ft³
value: 4.08,ft³
